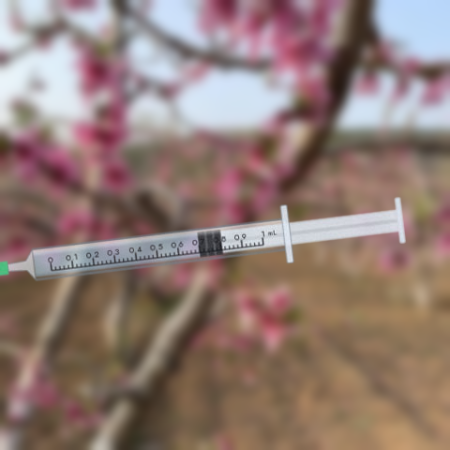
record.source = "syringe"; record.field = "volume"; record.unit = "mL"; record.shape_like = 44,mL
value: 0.7,mL
